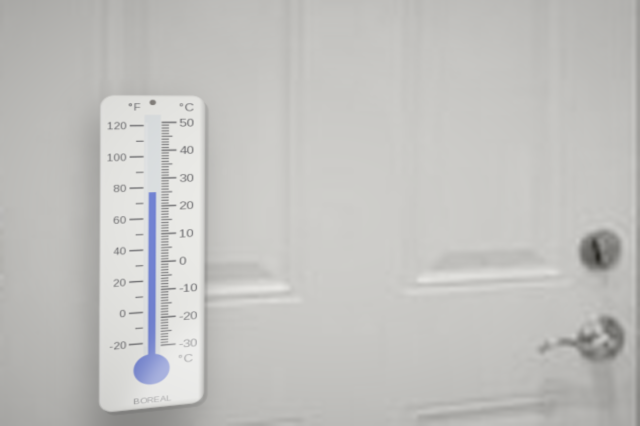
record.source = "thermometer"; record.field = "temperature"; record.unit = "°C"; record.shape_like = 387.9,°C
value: 25,°C
